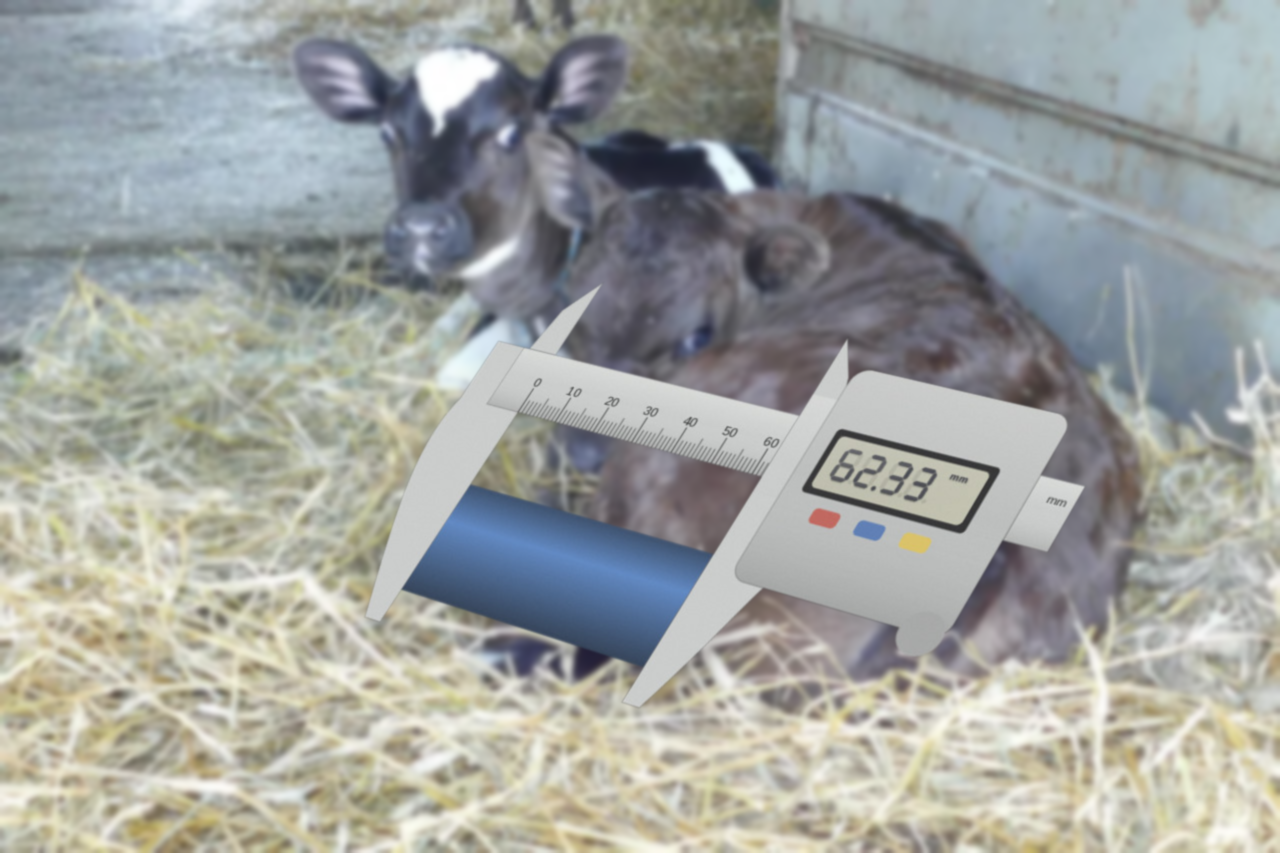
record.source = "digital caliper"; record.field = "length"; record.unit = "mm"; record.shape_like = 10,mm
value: 62.33,mm
